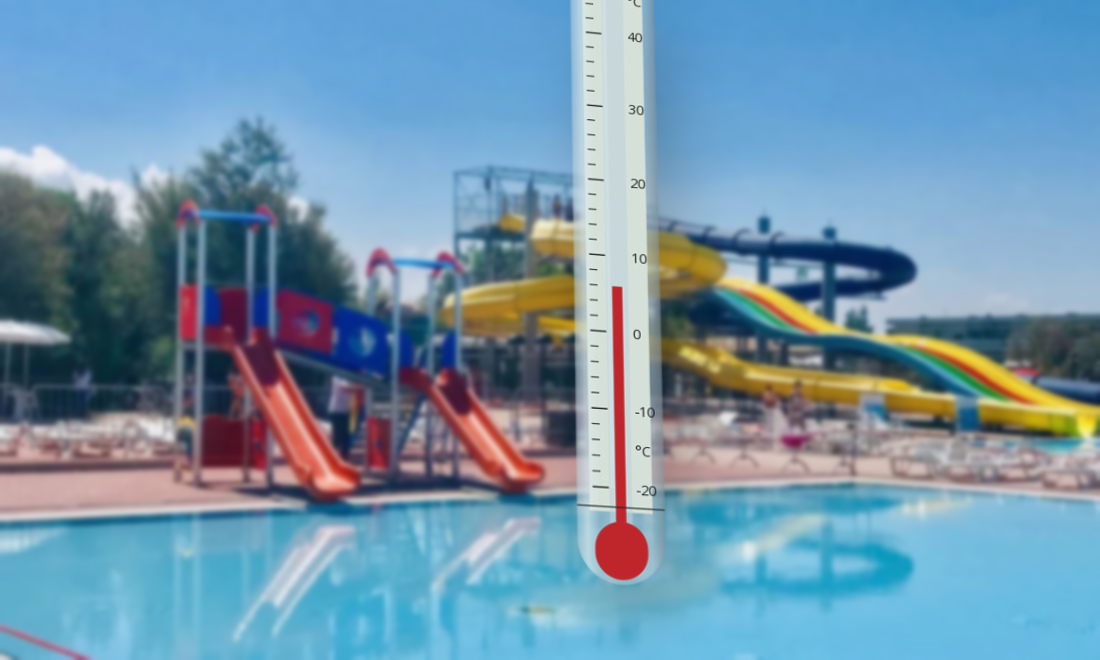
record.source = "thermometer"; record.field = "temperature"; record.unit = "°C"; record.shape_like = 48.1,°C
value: 6,°C
